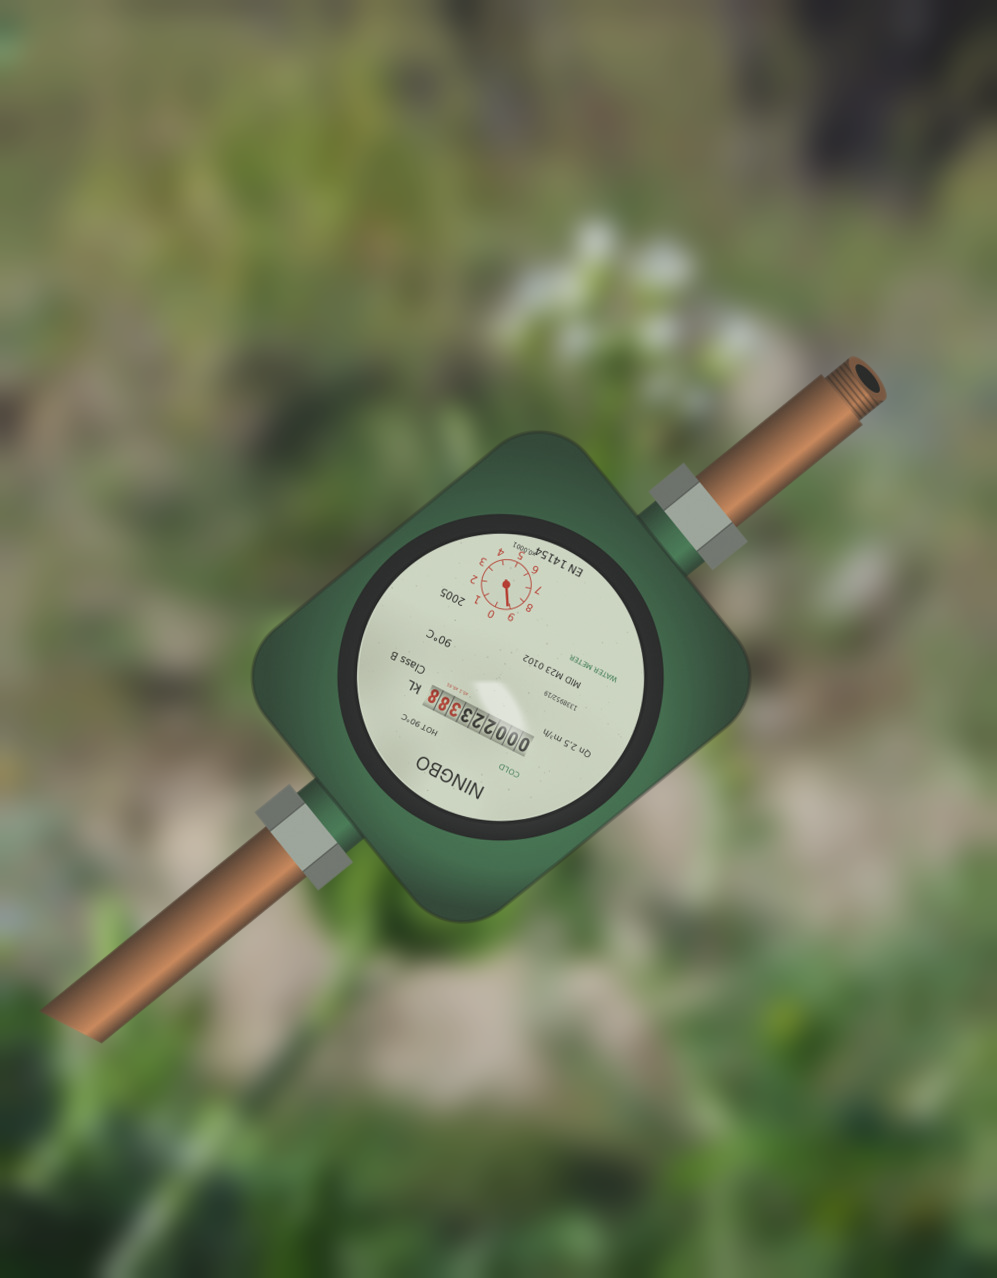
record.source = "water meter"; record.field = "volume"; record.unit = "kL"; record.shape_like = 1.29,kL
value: 223.3879,kL
